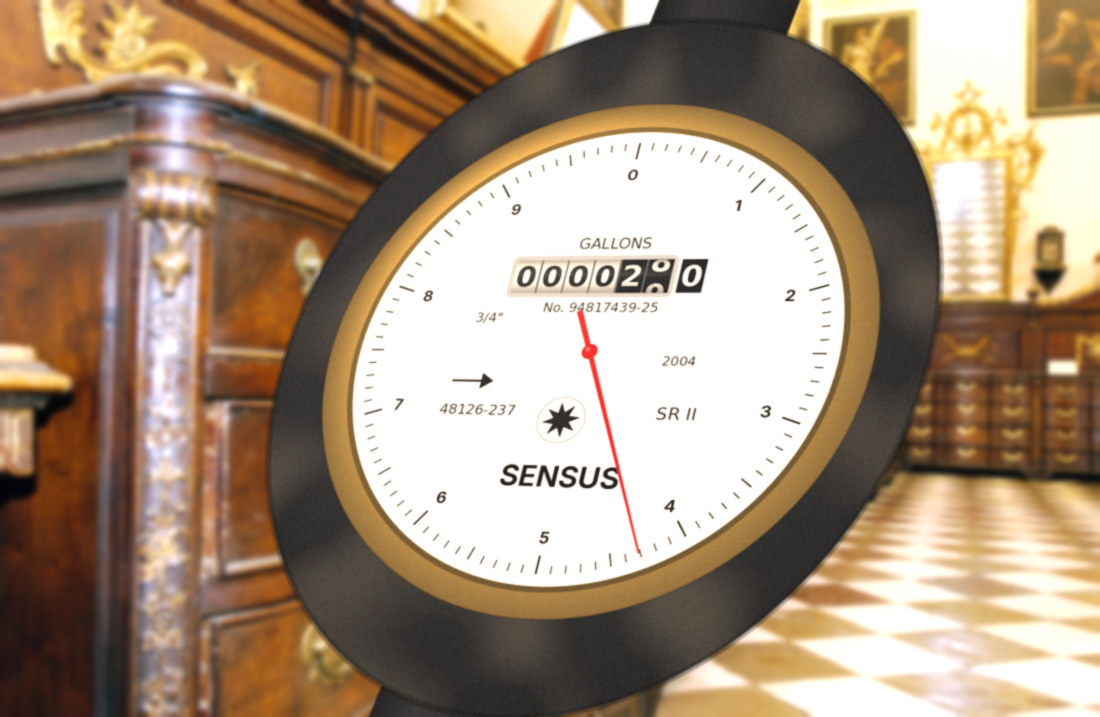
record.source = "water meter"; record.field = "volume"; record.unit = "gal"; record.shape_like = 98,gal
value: 284.3,gal
